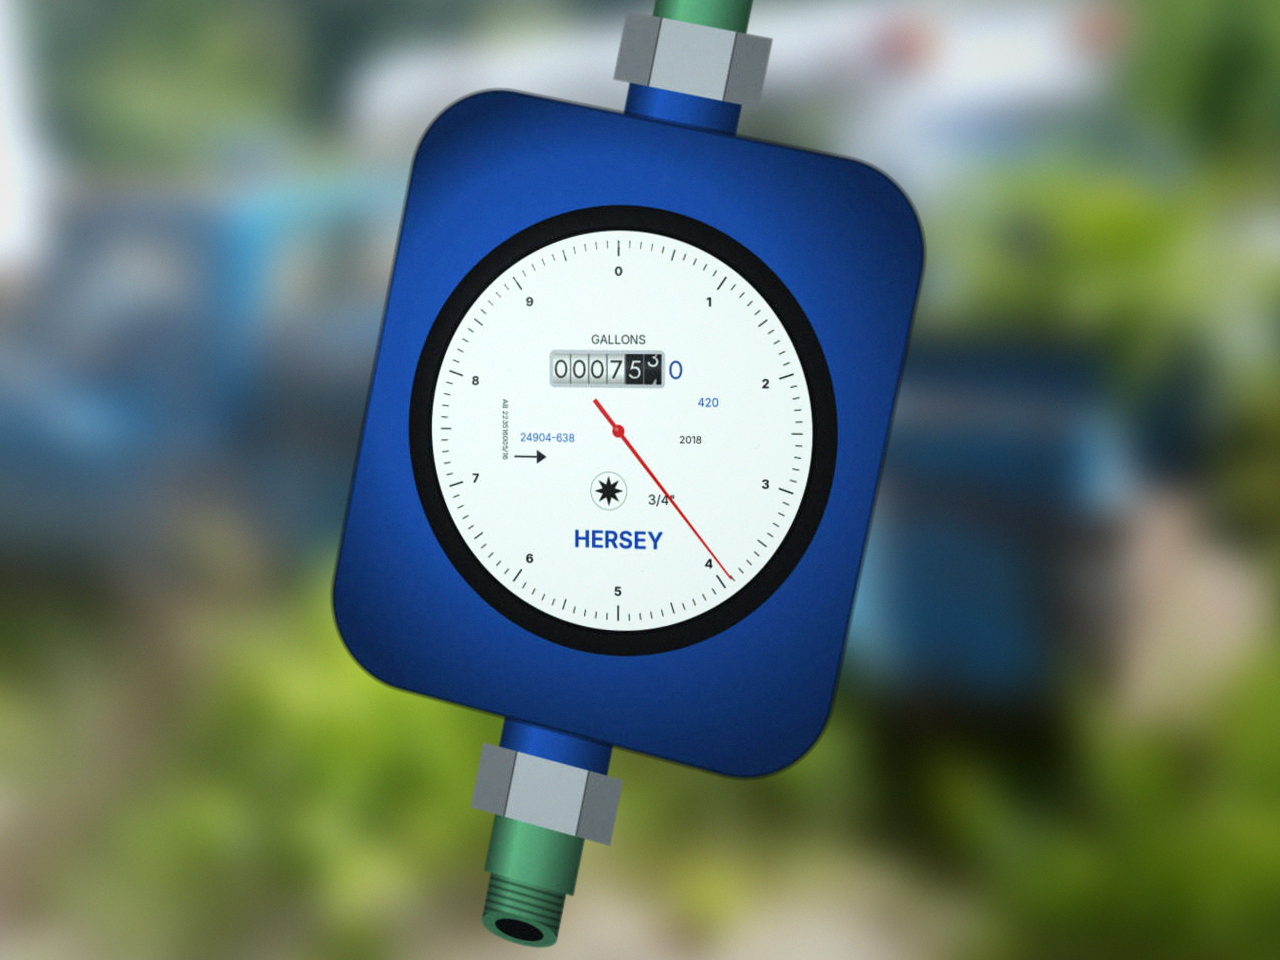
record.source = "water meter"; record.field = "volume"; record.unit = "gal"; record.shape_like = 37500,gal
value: 7533.9,gal
